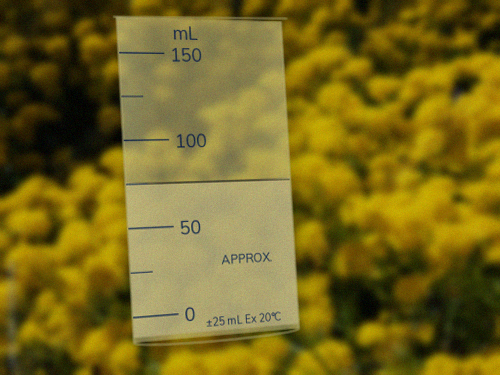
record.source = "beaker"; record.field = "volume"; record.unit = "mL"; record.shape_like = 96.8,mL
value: 75,mL
